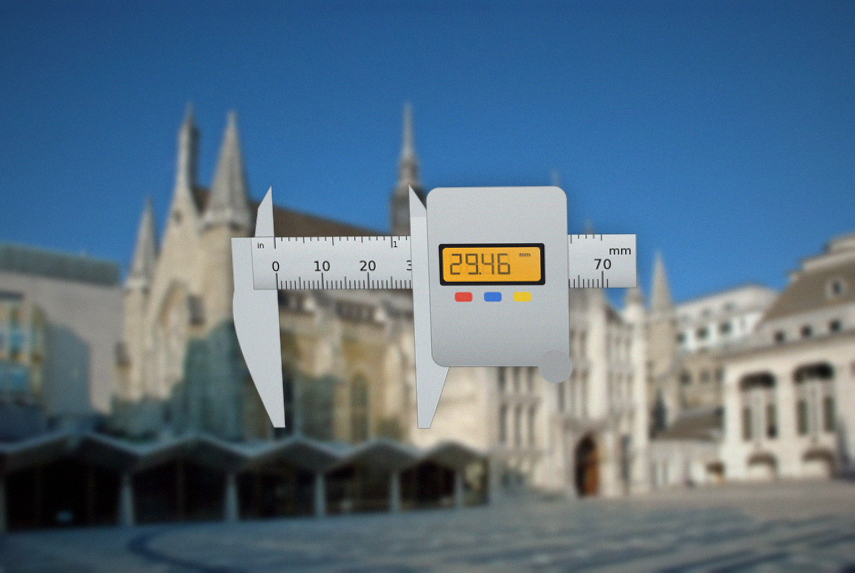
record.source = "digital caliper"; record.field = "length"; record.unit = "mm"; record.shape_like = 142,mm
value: 29.46,mm
